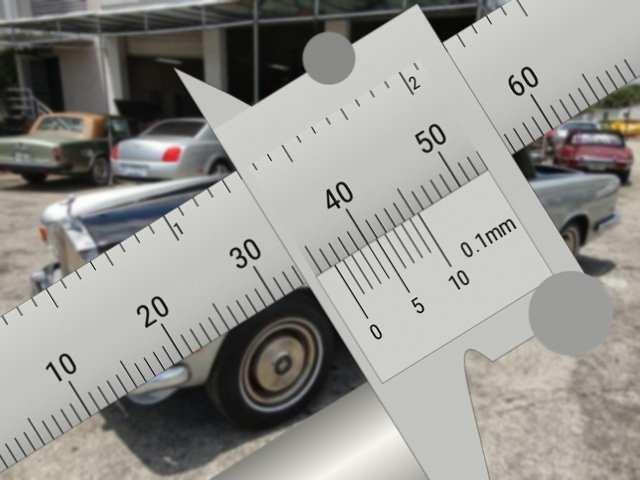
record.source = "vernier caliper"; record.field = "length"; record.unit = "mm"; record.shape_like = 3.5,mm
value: 36.4,mm
